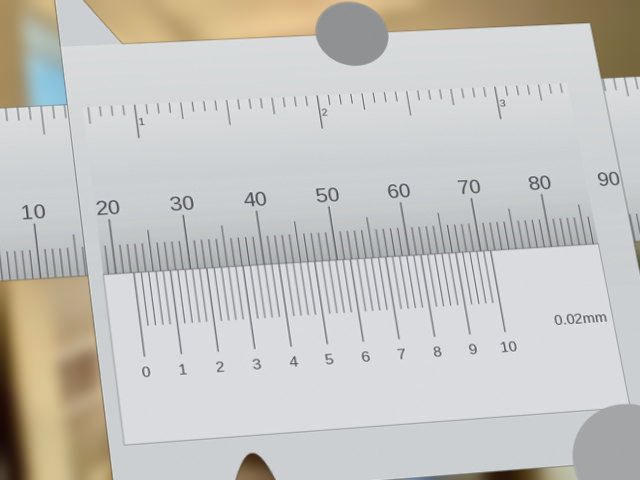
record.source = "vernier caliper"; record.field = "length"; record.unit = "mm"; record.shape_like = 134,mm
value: 22.4,mm
